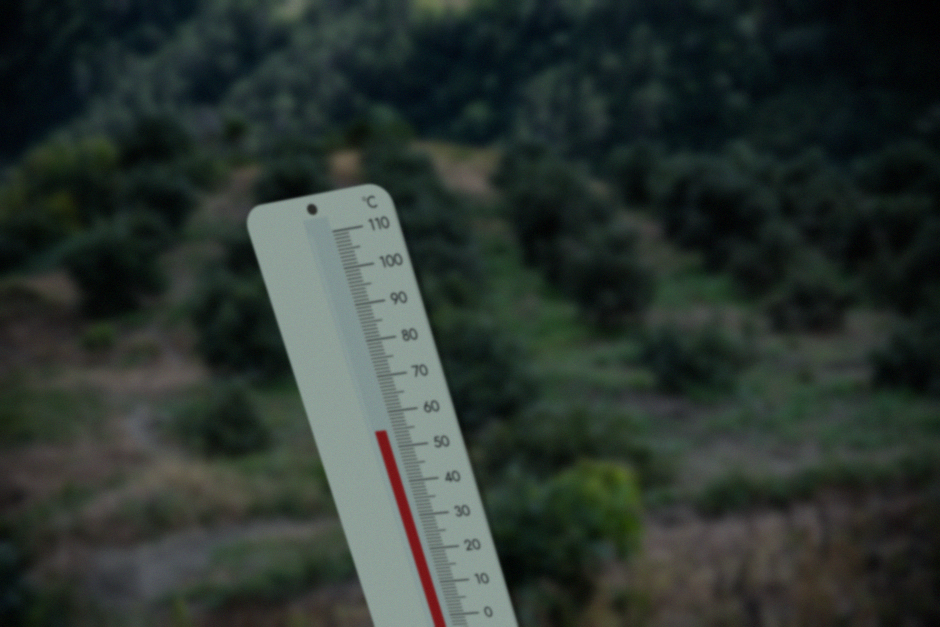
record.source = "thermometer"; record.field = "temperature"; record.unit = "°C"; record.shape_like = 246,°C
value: 55,°C
